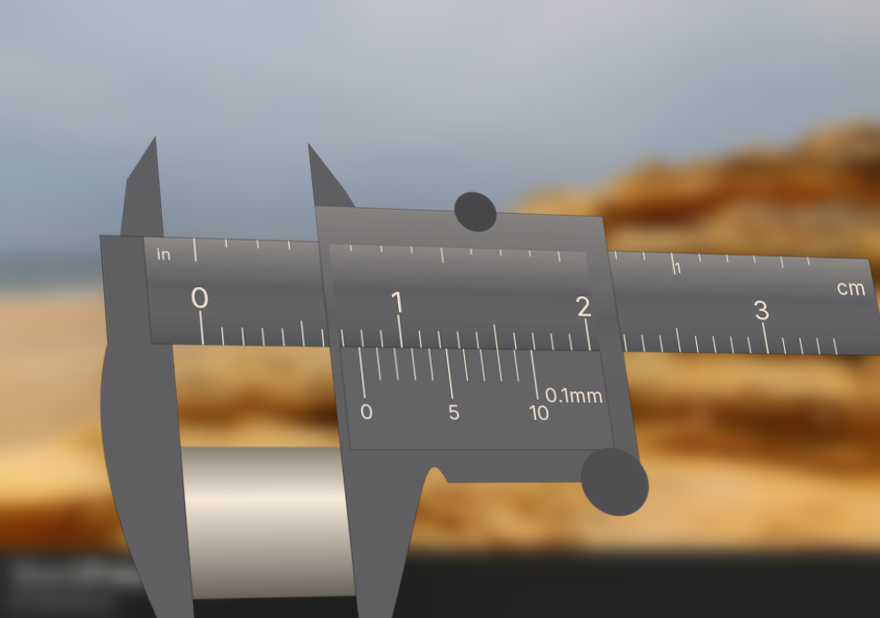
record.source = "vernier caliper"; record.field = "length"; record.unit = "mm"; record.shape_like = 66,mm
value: 7.8,mm
